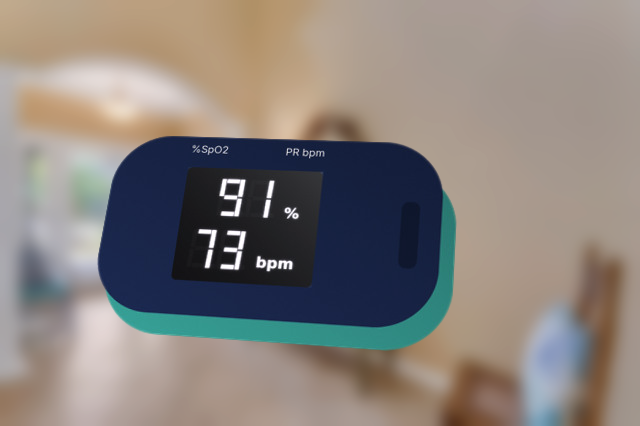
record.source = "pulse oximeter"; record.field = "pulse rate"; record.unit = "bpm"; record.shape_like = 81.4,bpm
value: 73,bpm
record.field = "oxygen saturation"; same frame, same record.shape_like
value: 91,%
